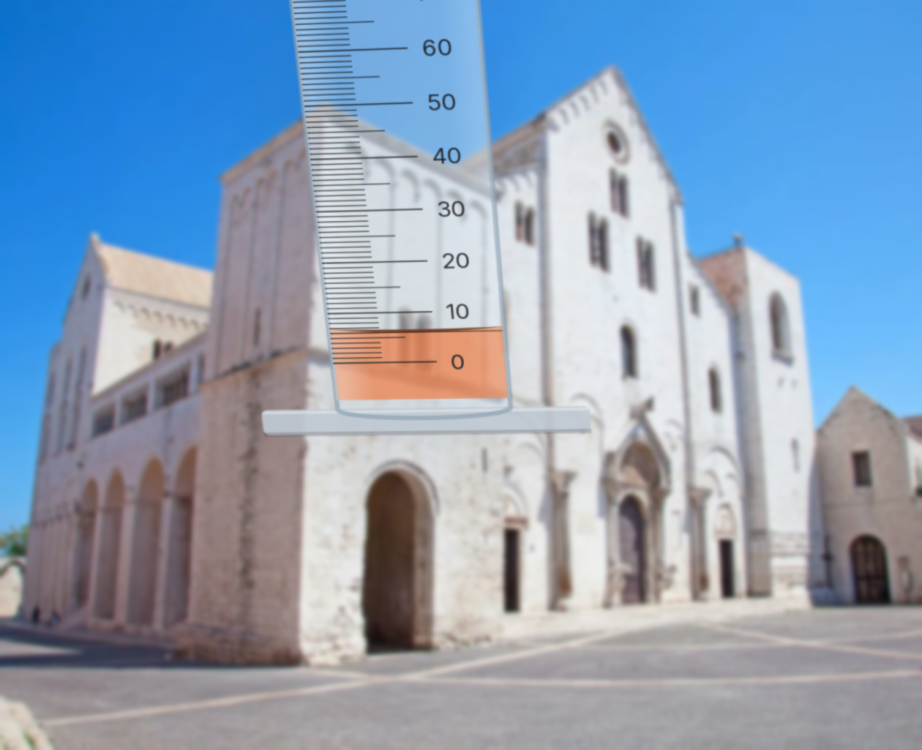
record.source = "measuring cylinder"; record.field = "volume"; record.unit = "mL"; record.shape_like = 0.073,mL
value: 6,mL
